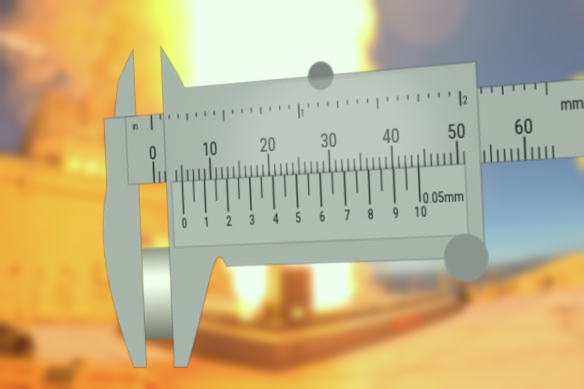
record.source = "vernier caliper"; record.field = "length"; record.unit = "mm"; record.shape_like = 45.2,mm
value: 5.0,mm
